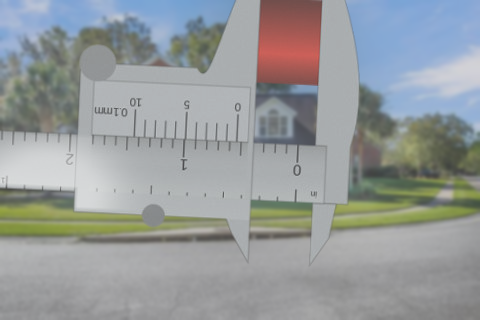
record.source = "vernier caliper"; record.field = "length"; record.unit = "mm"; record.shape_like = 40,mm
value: 5.4,mm
